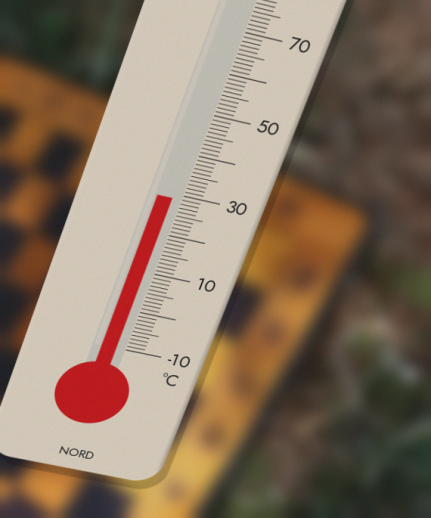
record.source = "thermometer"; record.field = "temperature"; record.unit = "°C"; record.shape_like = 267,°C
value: 29,°C
